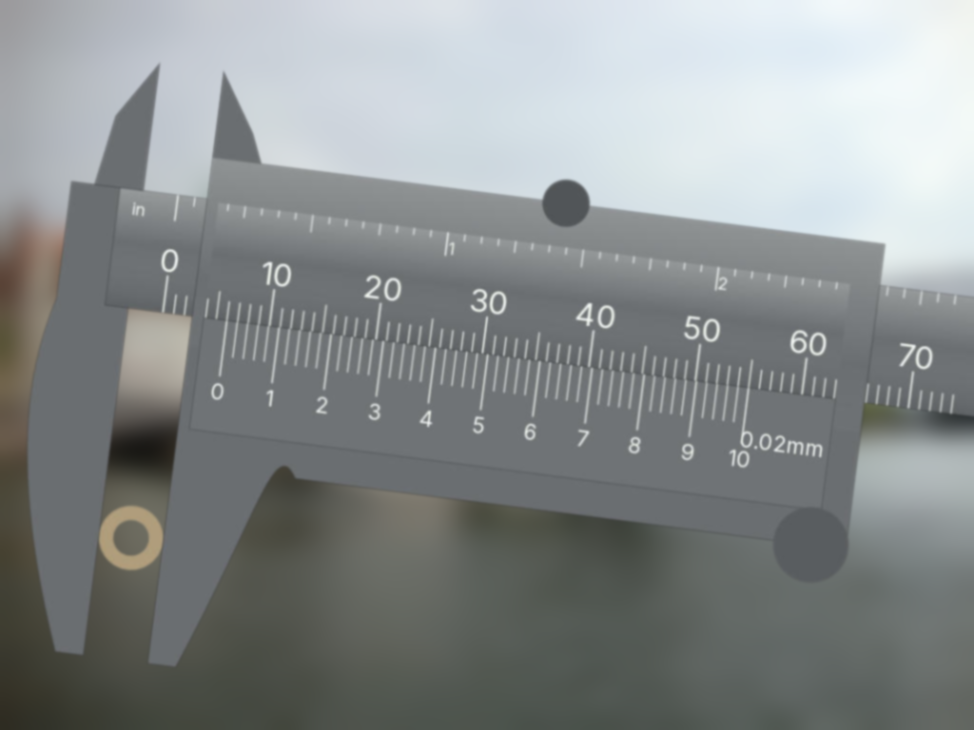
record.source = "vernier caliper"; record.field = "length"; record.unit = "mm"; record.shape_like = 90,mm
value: 6.0,mm
